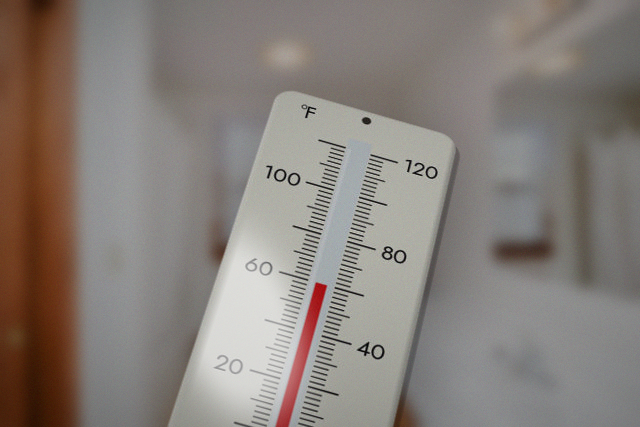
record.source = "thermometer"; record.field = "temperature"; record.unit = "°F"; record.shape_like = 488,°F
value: 60,°F
